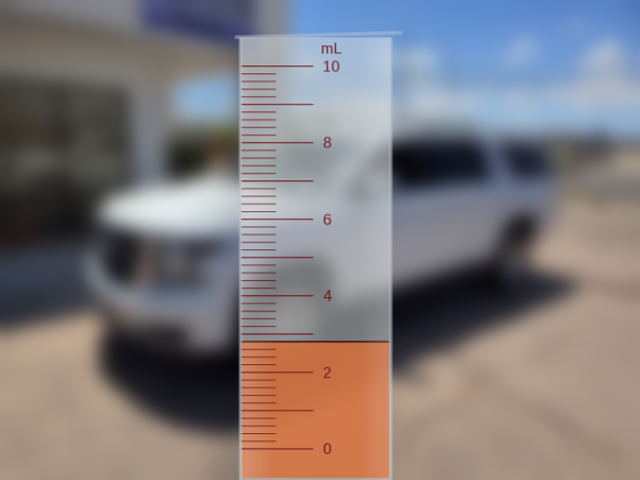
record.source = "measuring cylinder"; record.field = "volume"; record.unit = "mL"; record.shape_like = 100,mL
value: 2.8,mL
